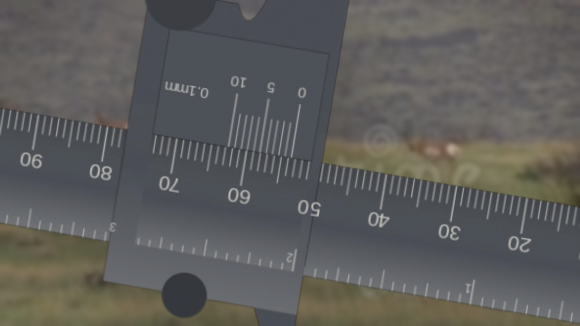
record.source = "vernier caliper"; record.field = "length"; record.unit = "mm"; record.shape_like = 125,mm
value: 53.6,mm
